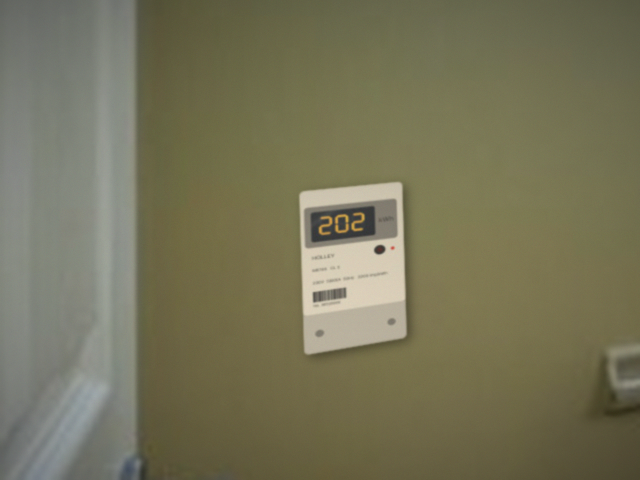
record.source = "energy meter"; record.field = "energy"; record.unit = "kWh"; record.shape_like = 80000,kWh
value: 202,kWh
